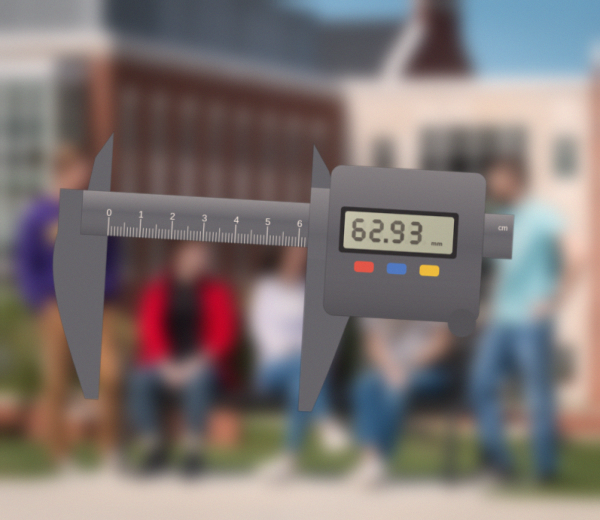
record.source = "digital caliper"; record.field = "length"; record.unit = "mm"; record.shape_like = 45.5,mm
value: 62.93,mm
